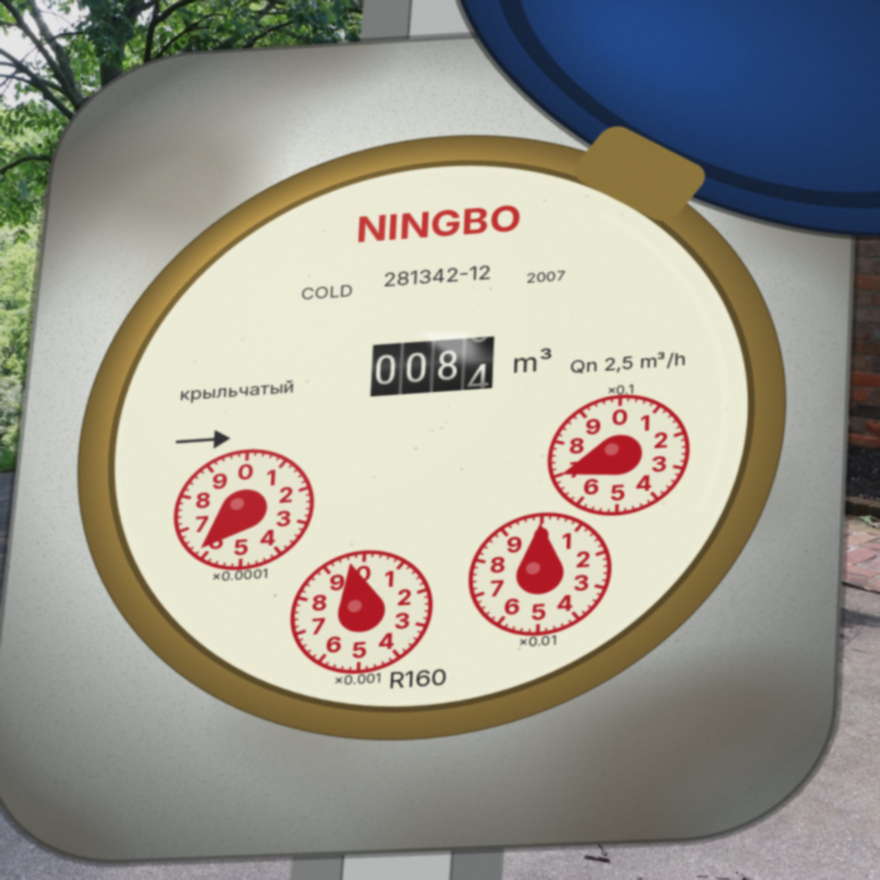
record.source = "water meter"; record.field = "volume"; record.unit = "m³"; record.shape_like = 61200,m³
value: 83.6996,m³
